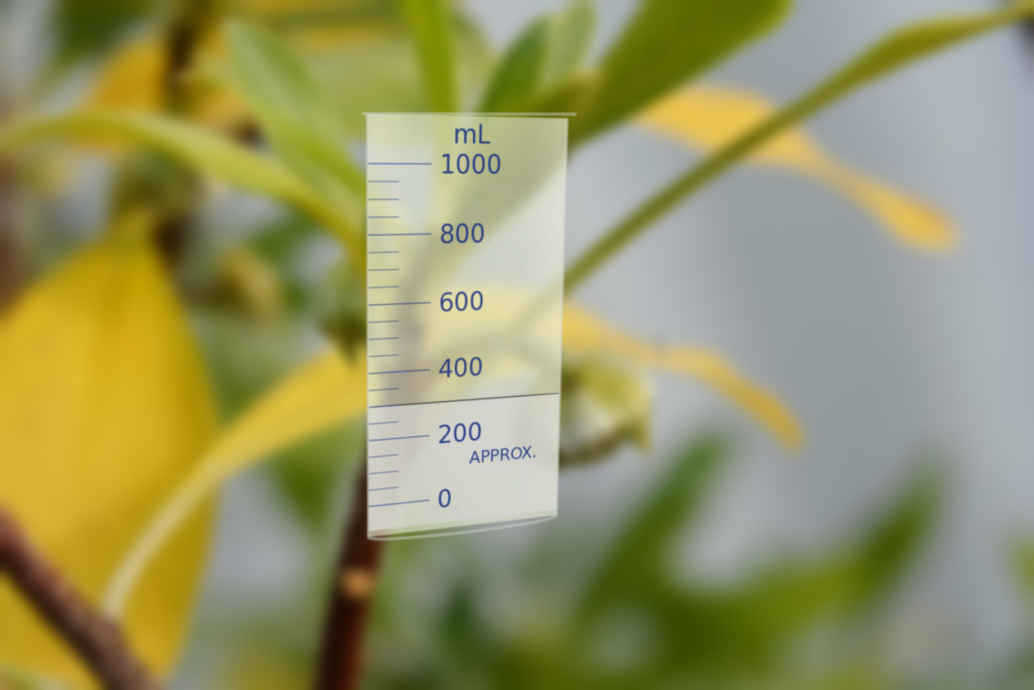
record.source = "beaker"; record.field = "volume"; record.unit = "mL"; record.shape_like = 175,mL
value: 300,mL
